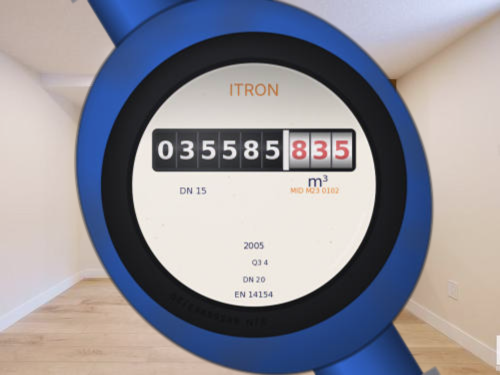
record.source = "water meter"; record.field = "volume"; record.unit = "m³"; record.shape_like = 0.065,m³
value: 35585.835,m³
